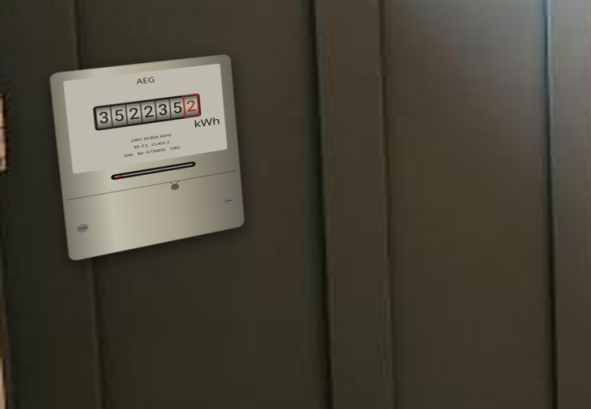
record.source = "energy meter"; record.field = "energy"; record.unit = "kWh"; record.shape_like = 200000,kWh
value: 352235.2,kWh
